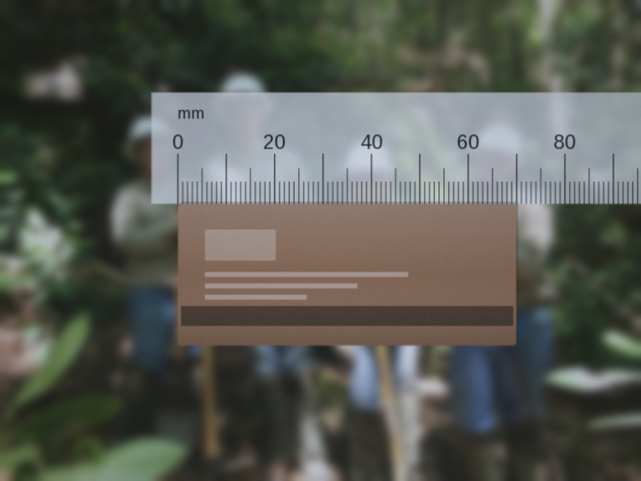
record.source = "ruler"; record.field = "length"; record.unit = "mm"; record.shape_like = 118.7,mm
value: 70,mm
